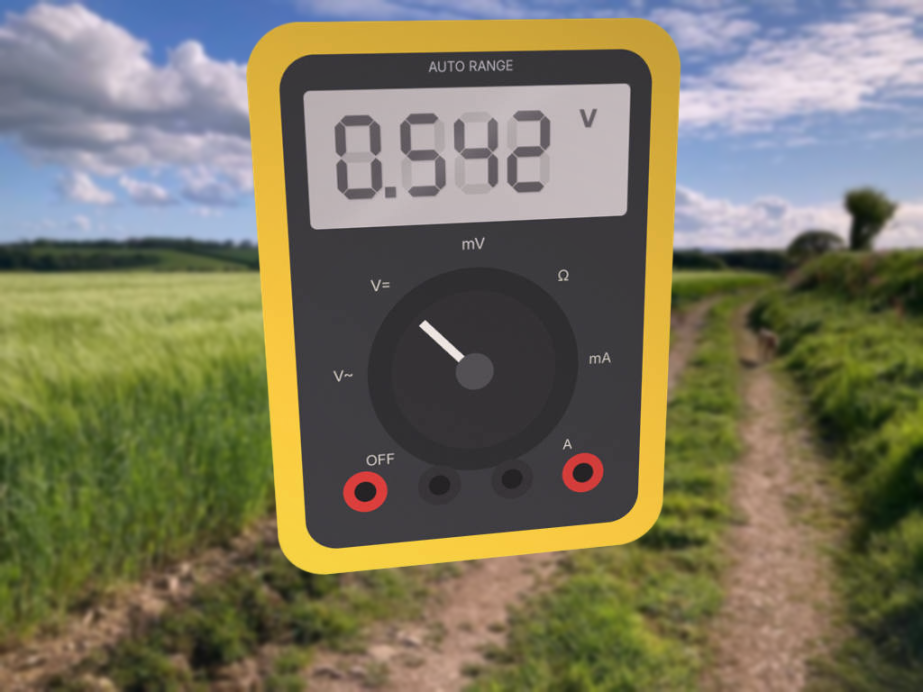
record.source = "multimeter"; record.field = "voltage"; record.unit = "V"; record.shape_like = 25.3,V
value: 0.542,V
